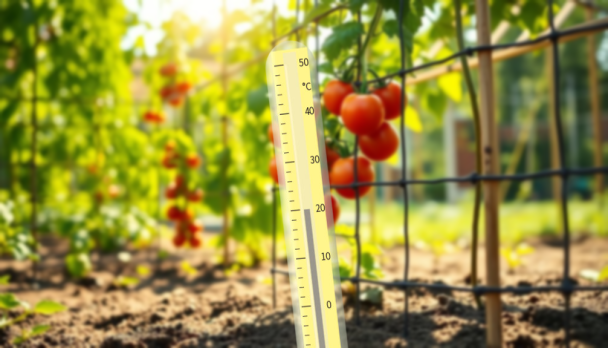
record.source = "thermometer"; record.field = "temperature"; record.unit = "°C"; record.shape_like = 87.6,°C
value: 20,°C
